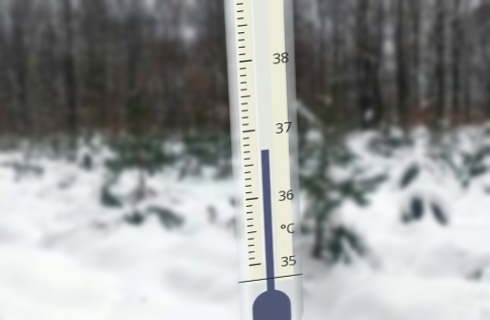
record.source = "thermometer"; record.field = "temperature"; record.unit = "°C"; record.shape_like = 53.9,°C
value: 36.7,°C
